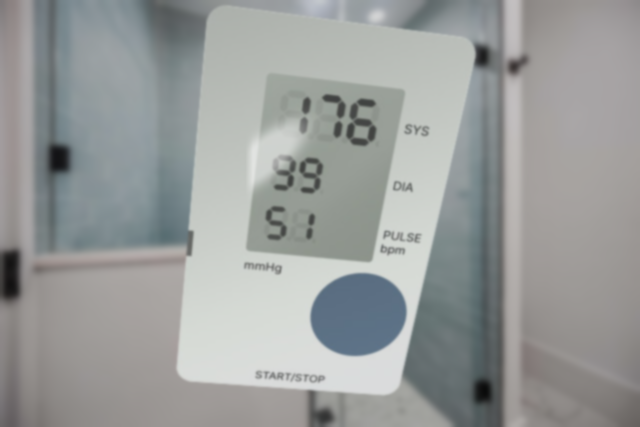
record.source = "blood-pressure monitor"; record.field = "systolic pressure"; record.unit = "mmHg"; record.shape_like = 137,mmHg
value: 176,mmHg
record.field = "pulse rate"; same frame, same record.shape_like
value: 51,bpm
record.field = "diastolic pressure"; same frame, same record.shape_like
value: 99,mmHg
